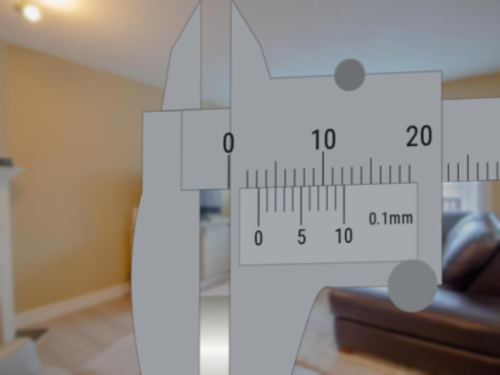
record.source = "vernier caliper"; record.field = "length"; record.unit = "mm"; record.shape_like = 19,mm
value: 3.2,mm
